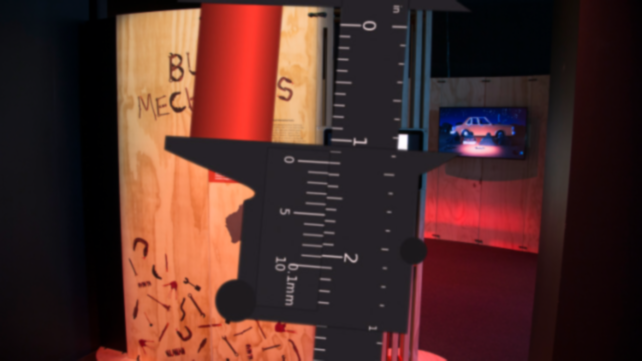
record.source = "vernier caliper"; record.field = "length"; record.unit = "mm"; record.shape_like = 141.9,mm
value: 12.0,mm
